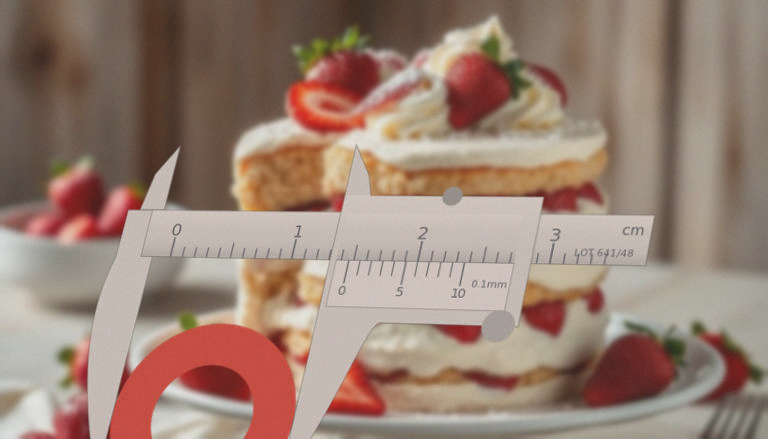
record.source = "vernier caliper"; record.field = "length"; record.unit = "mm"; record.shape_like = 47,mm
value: 14.6,mm
